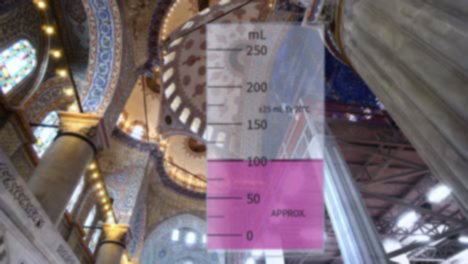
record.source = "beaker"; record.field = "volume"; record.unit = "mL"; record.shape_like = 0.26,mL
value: 100,mL
